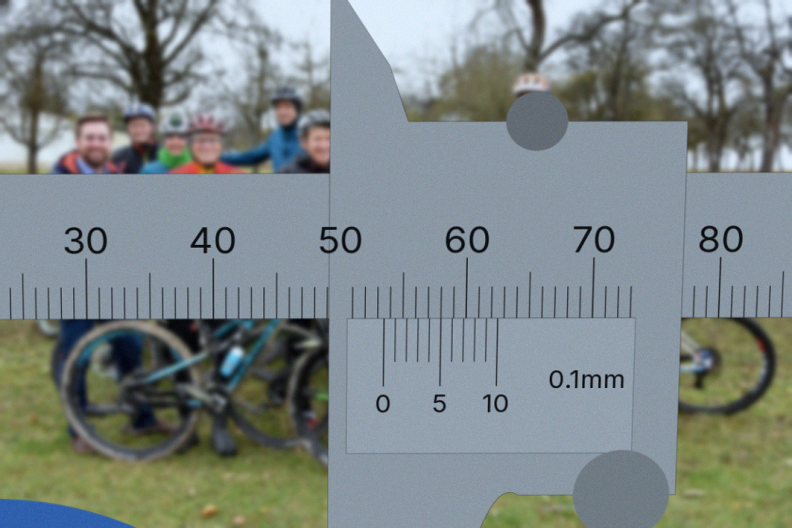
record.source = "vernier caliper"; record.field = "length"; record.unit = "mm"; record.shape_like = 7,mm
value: 53.5,mm
